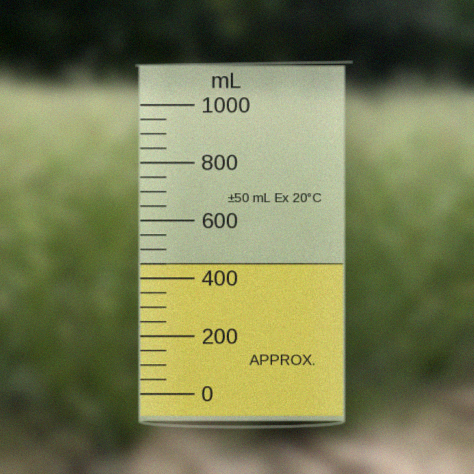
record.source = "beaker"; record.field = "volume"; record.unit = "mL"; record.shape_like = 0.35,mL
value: 450,mL
